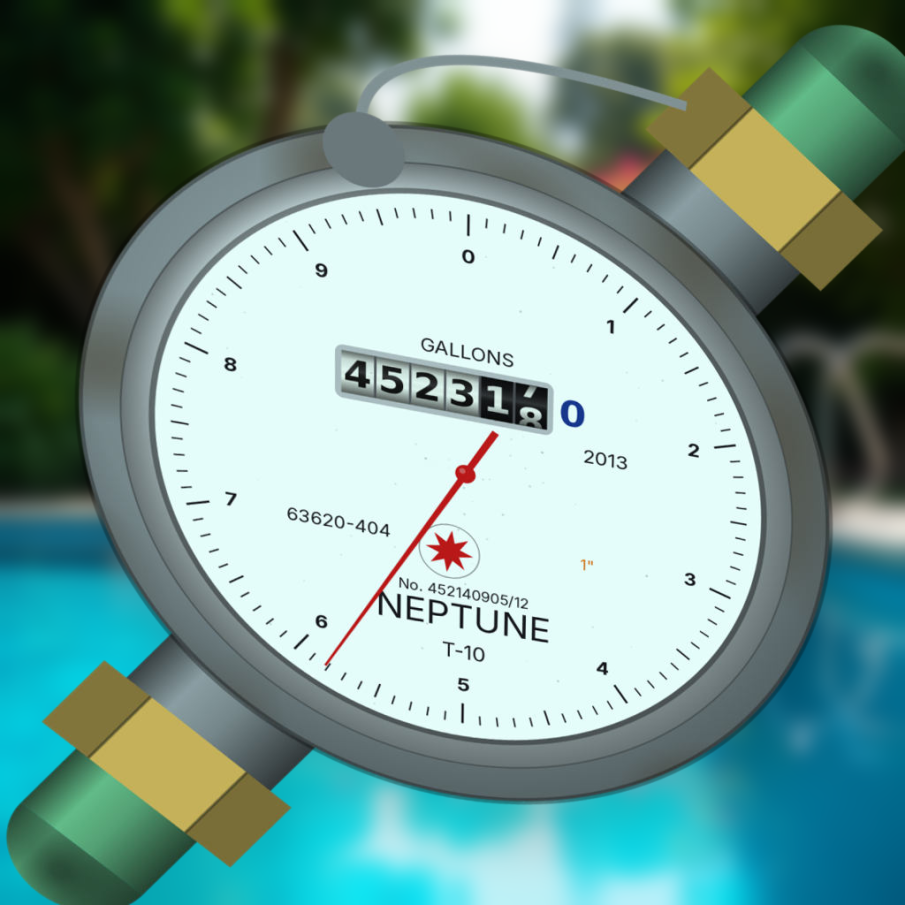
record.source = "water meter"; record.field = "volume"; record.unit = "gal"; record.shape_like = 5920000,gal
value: 4523175.8,gal
